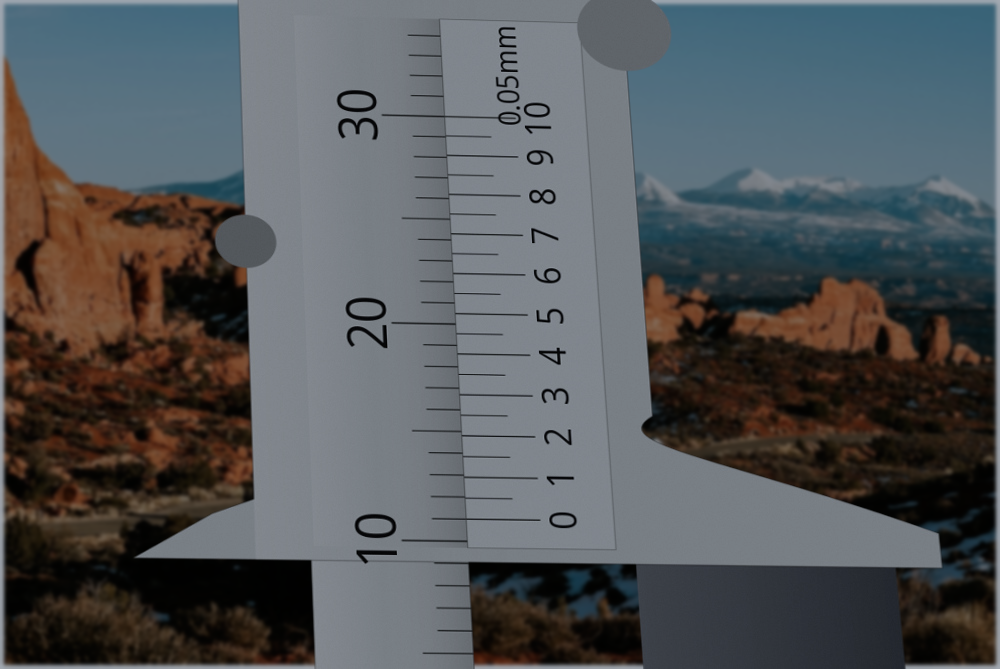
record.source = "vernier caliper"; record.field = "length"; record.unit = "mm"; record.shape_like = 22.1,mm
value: 11.0,mm
